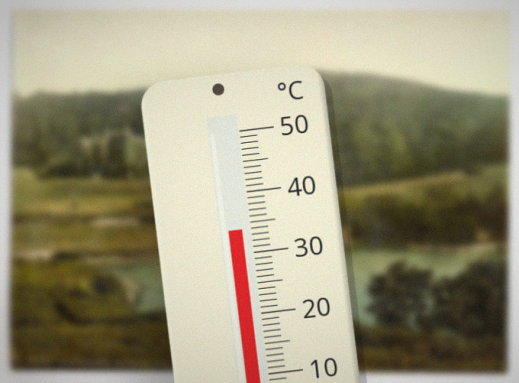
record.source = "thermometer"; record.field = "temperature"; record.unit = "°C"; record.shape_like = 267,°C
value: 34,°C
